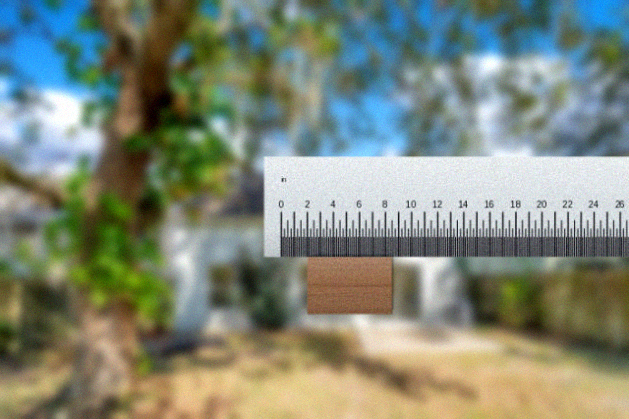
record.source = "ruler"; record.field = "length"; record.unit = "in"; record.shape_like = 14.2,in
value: 6.5,in
